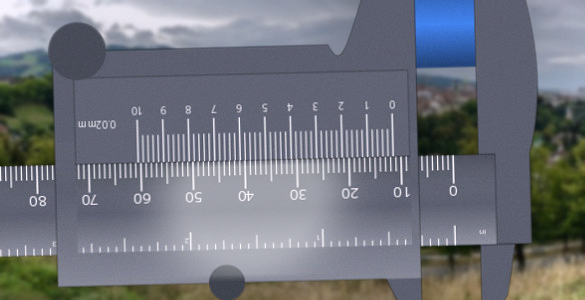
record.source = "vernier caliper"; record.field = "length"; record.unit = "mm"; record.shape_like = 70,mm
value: 11.5,mm
